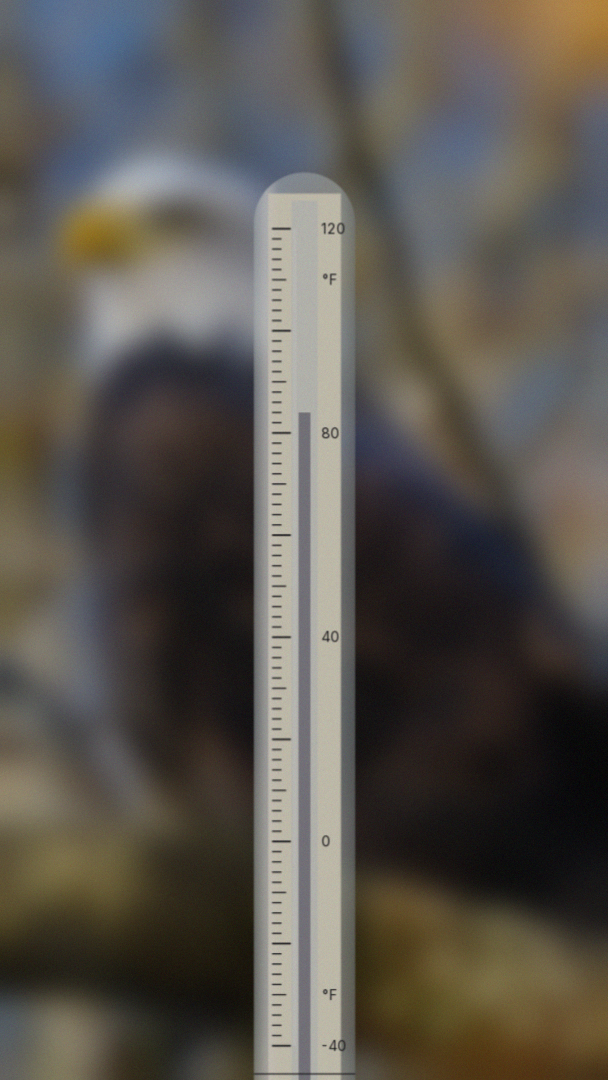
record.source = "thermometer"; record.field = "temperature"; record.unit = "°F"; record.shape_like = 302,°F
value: 84,°F
